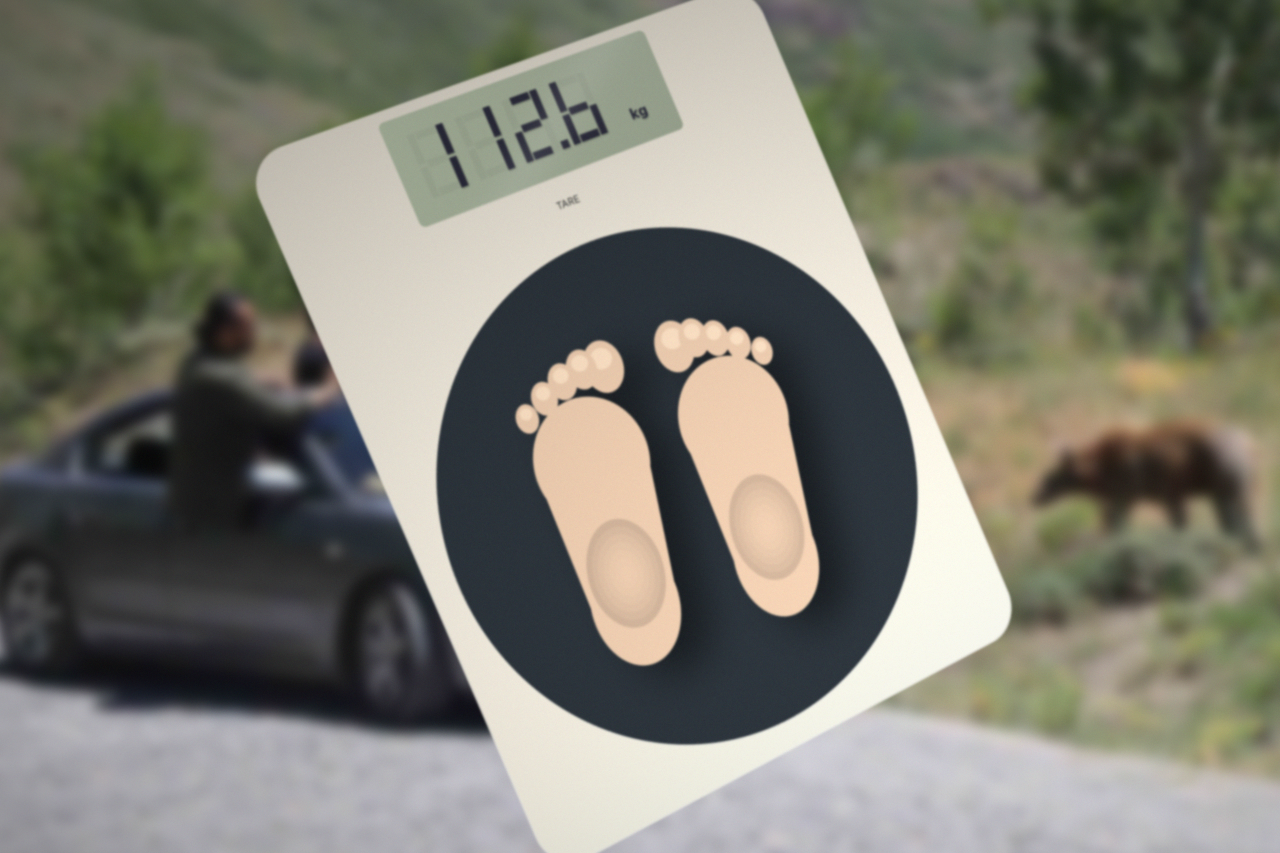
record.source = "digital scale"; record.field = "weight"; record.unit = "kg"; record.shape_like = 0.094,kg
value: 112.6,kg
